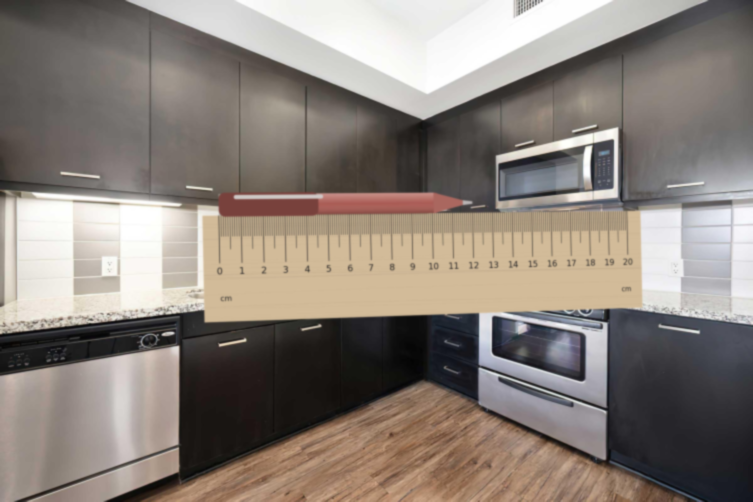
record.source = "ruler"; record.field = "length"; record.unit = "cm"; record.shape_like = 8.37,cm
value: 12,cm
